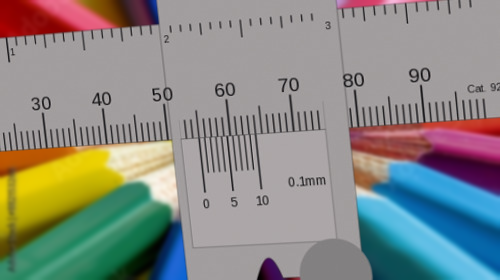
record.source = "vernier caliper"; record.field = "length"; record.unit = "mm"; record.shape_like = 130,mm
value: 55.0,mm
